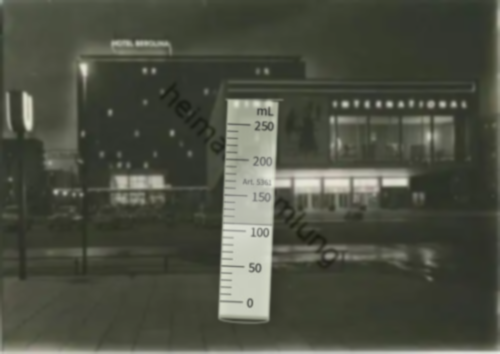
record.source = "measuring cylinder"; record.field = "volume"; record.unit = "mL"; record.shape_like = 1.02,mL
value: 110,mL
